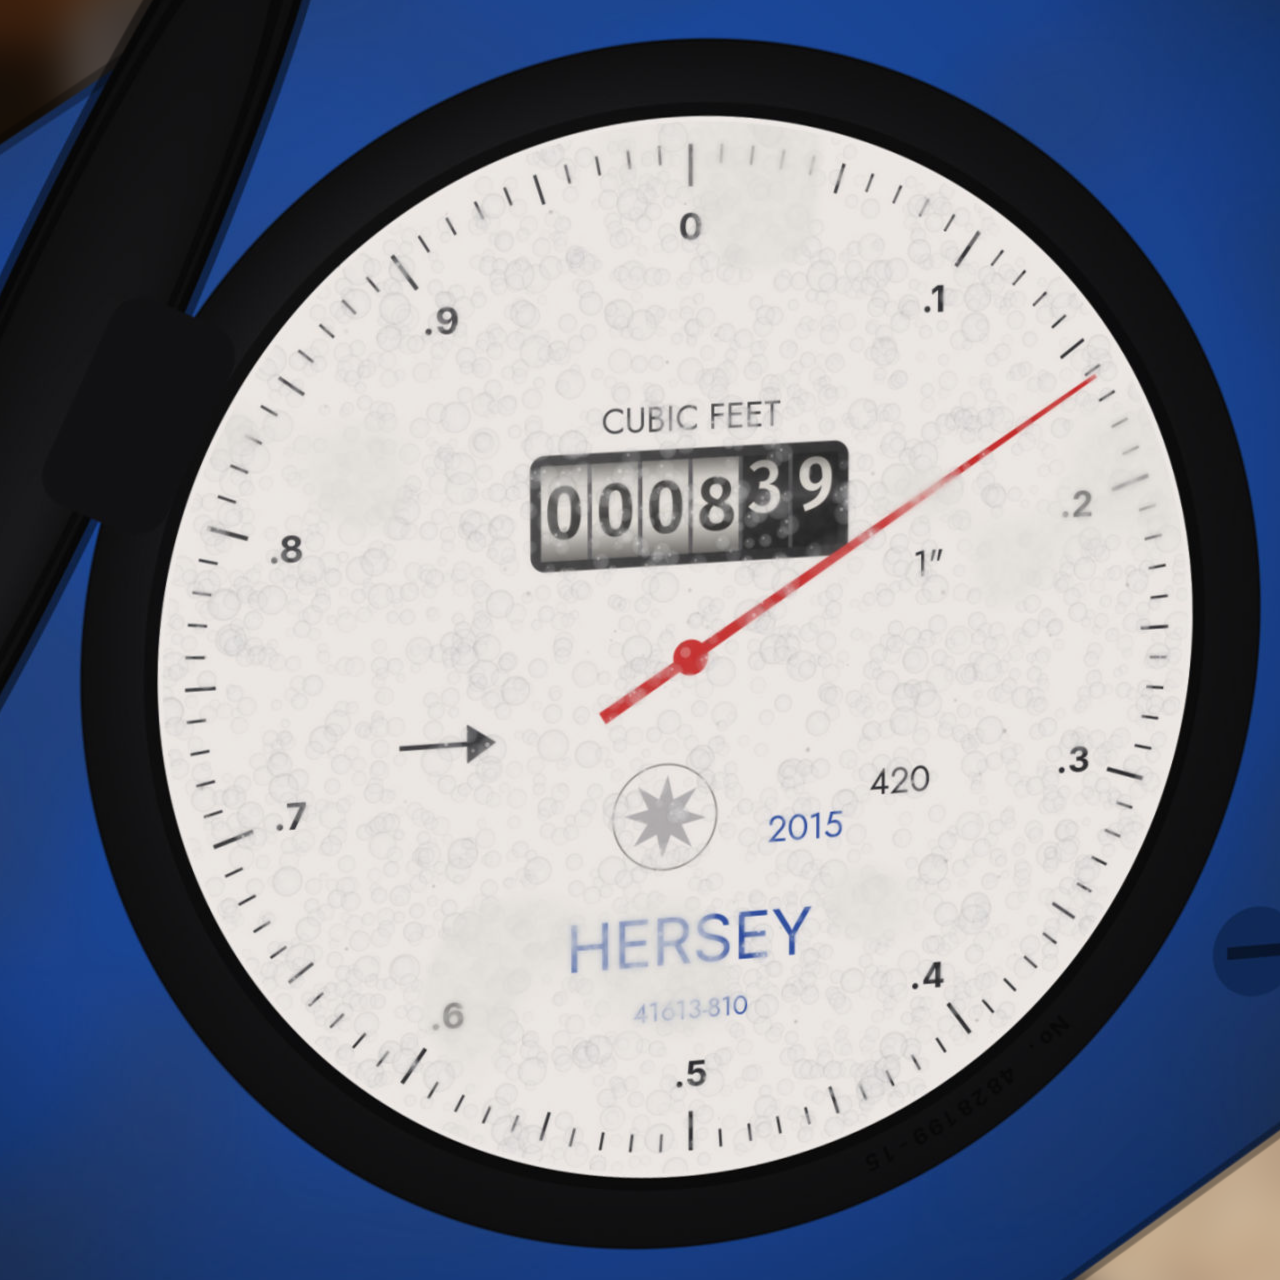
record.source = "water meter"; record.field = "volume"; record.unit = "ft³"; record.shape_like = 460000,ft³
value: 839.16,ft³
